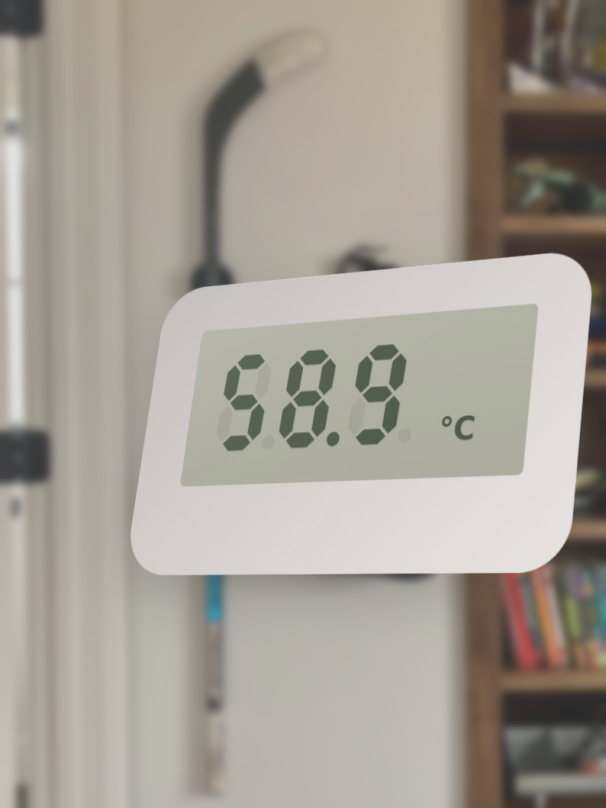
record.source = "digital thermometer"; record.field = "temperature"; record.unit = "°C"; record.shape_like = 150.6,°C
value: 58.9,°C
